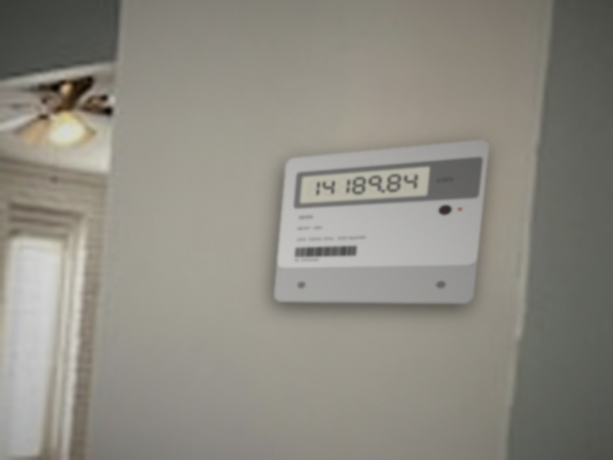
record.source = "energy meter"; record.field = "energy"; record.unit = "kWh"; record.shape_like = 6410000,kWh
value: 14189.84,kWh
